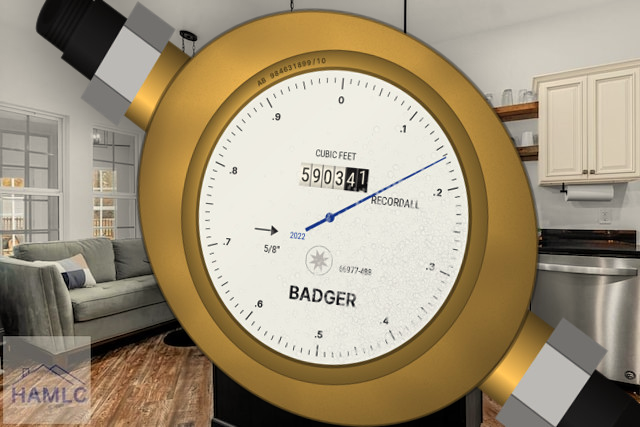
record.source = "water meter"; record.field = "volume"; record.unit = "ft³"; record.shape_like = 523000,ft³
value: 590341.16,ft³
